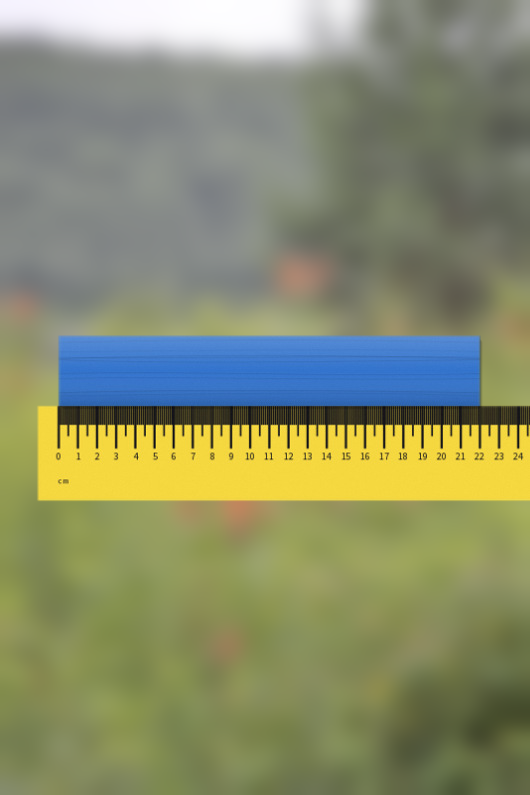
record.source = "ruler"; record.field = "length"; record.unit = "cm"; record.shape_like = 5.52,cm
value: 22,cm
